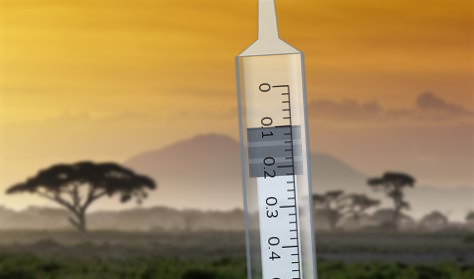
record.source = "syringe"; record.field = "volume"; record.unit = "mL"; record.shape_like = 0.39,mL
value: 0.1,mL
